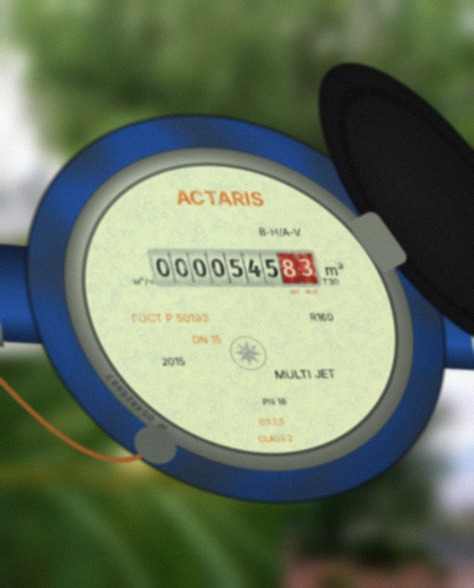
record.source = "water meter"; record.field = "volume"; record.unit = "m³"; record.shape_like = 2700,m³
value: 545.83,m³
